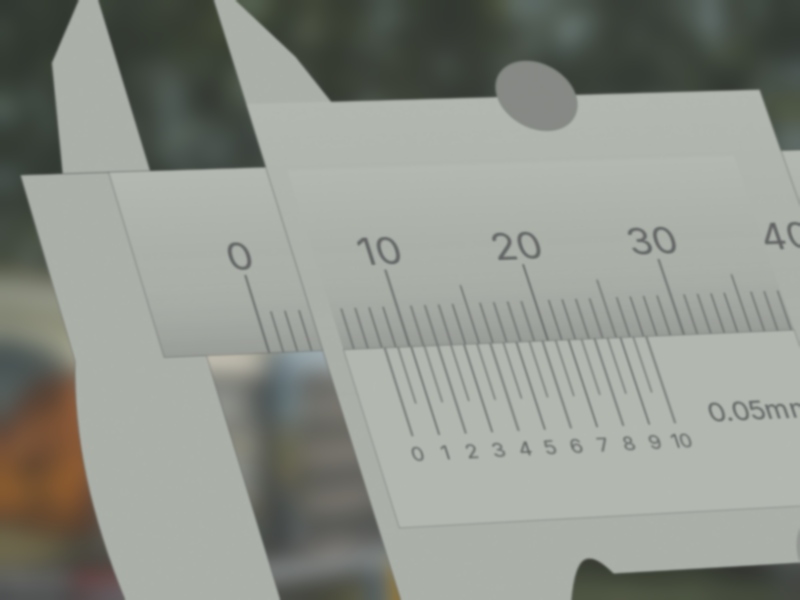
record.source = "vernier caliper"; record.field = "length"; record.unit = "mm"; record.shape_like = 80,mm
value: 8.2,mm
